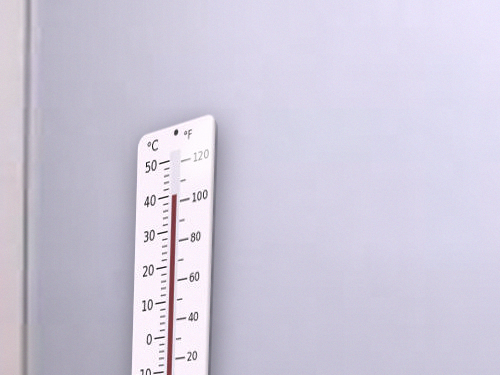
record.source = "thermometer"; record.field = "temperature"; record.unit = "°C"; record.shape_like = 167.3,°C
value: 40,°C
